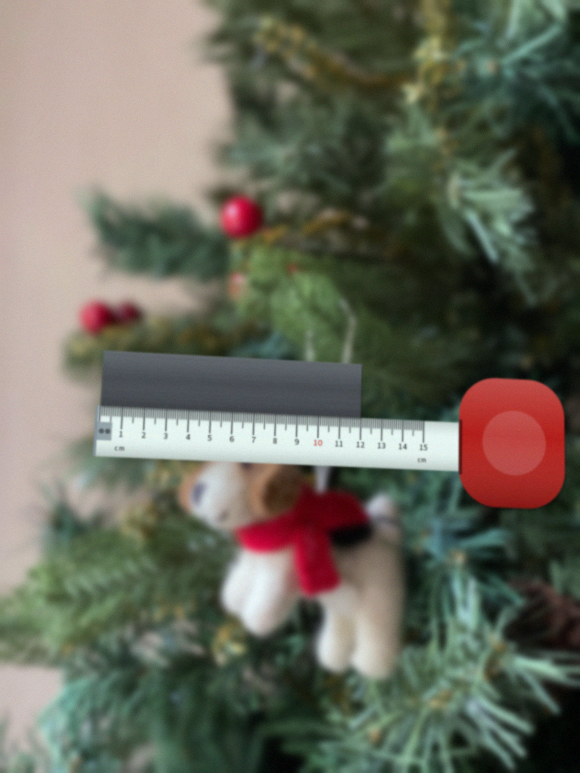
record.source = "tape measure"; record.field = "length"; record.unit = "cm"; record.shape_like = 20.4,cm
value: 12,cm
